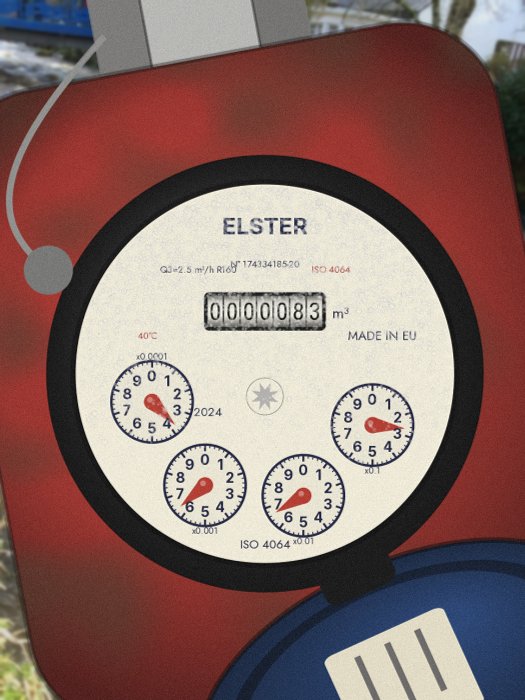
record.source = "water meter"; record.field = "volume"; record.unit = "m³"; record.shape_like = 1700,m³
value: 83.2663,m³
